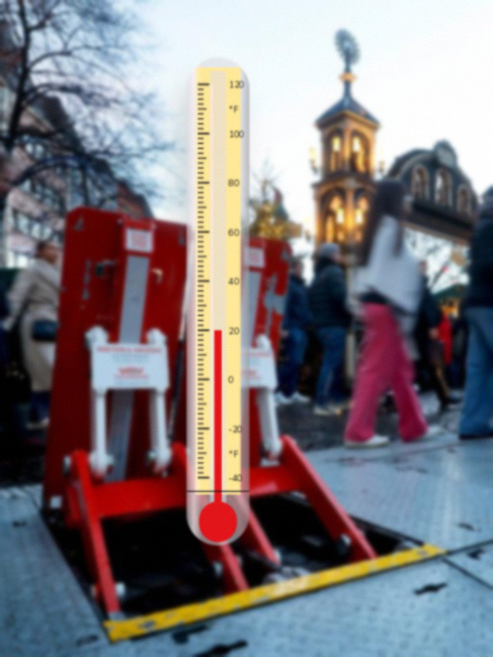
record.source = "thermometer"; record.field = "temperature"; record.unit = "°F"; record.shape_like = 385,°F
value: 20,°F
